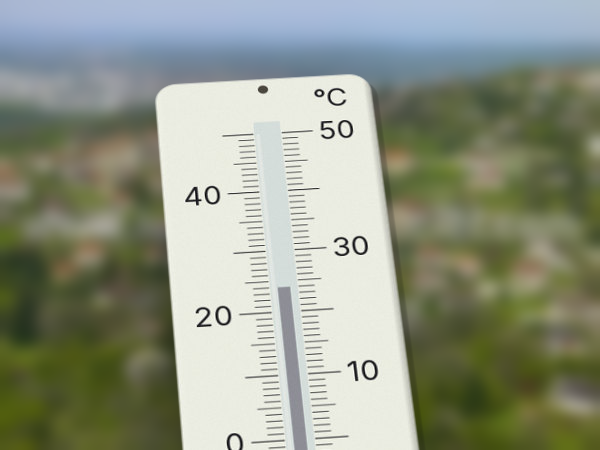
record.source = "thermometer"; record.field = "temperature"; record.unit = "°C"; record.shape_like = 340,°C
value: 24,°C
